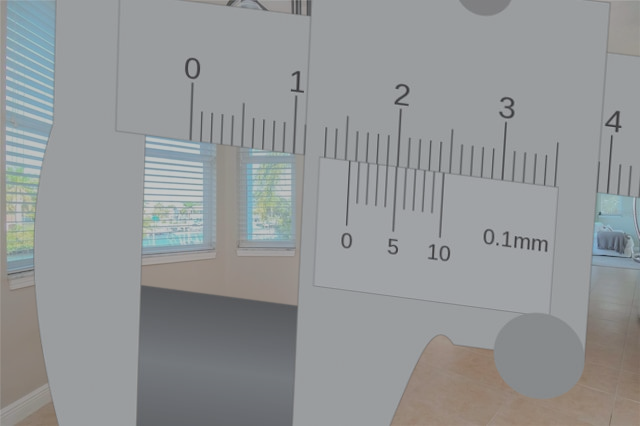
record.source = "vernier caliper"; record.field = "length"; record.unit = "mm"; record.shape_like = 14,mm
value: 15.4,mm
